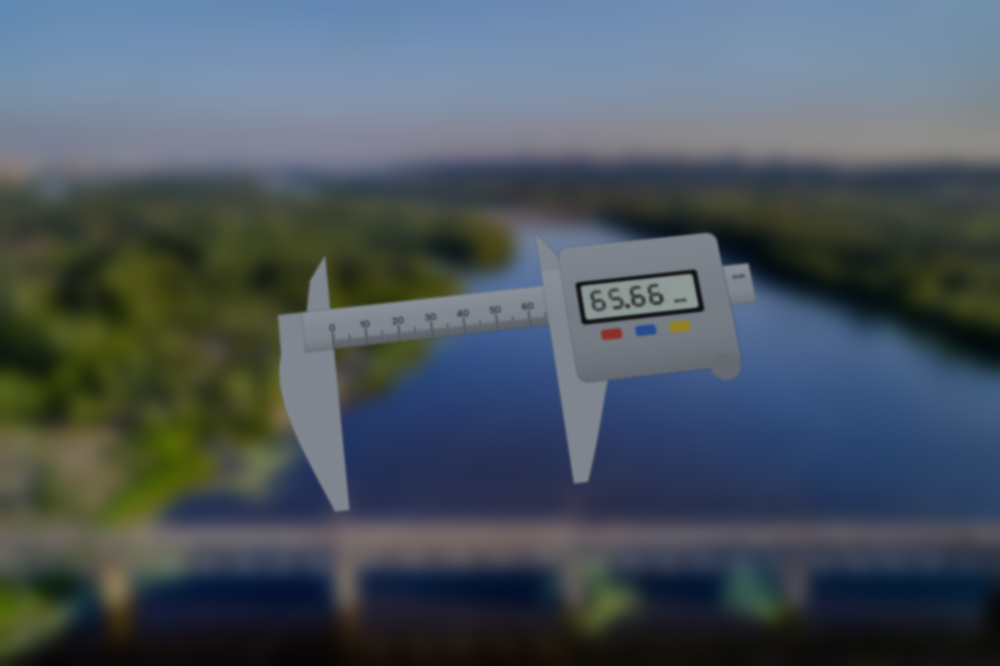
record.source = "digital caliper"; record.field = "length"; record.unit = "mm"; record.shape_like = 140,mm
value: 65.66,mm
